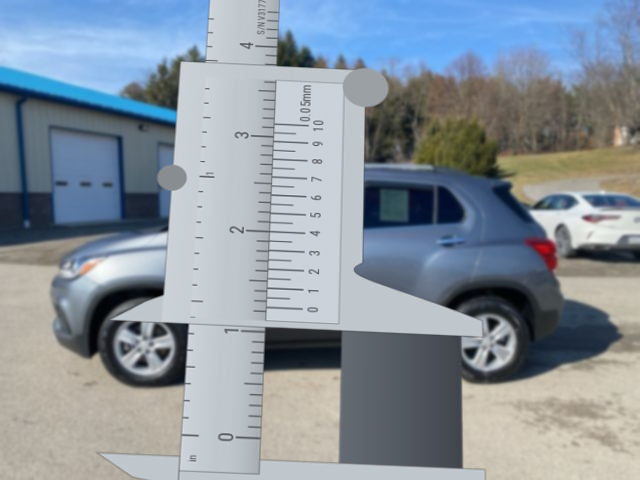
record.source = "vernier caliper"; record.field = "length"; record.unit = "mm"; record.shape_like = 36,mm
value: 12.4,mm
